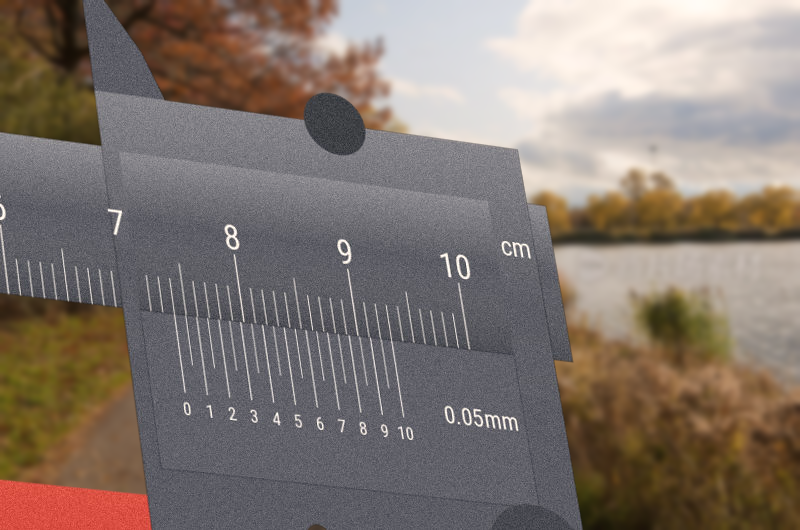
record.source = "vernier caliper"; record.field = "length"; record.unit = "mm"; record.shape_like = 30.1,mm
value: 74.0,mm
